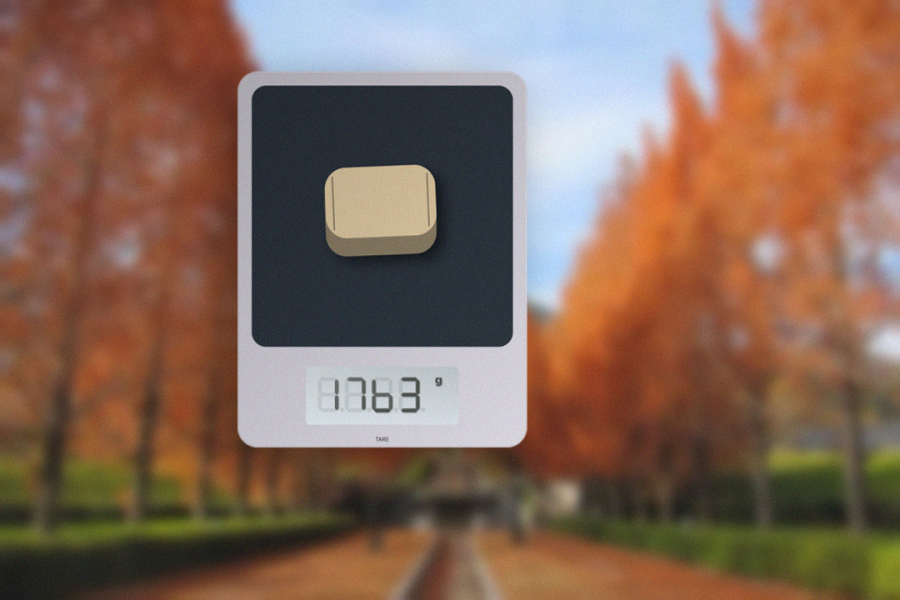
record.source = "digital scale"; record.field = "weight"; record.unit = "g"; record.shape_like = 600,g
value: 1763,g
